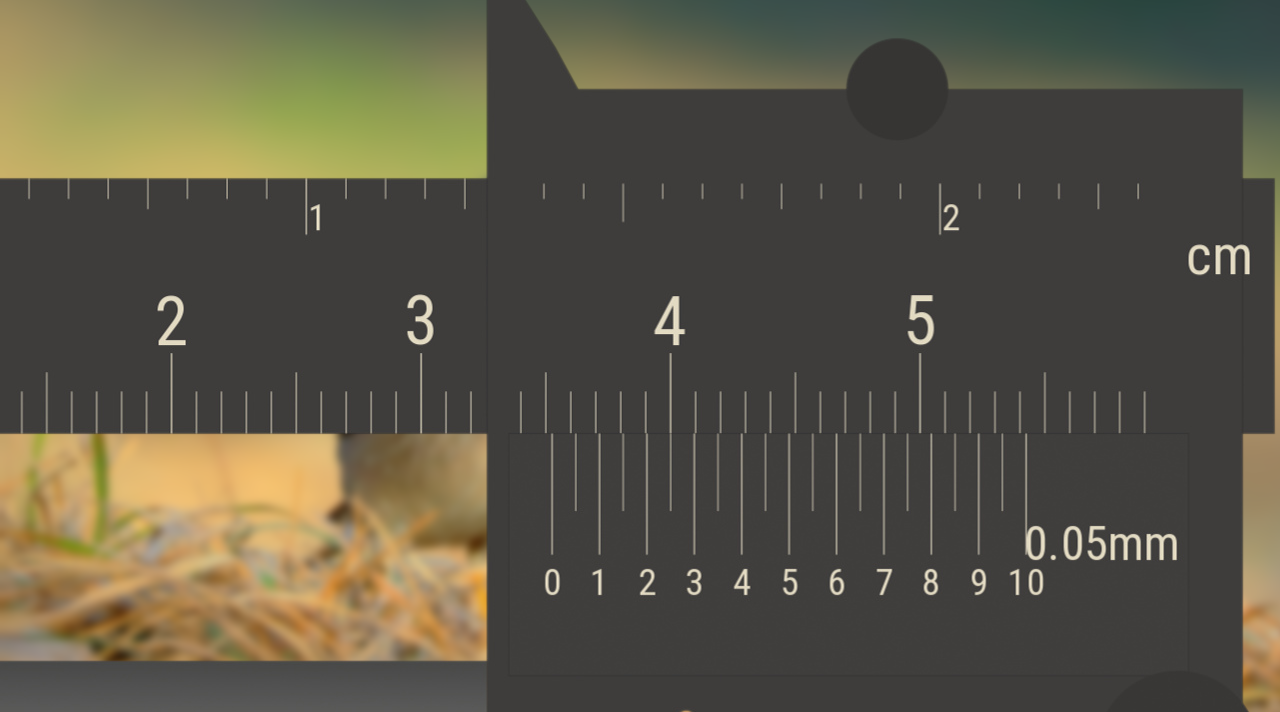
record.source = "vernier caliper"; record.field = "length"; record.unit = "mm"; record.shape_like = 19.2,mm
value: 35.25,mm
